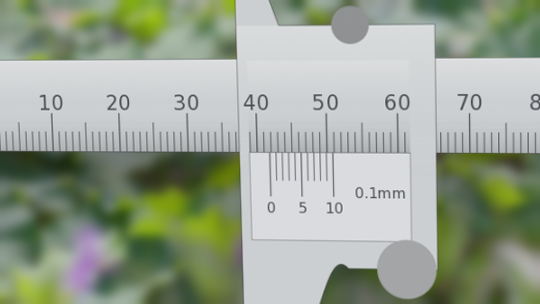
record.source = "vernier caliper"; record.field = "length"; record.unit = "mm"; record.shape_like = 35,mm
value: 41.8,mm
